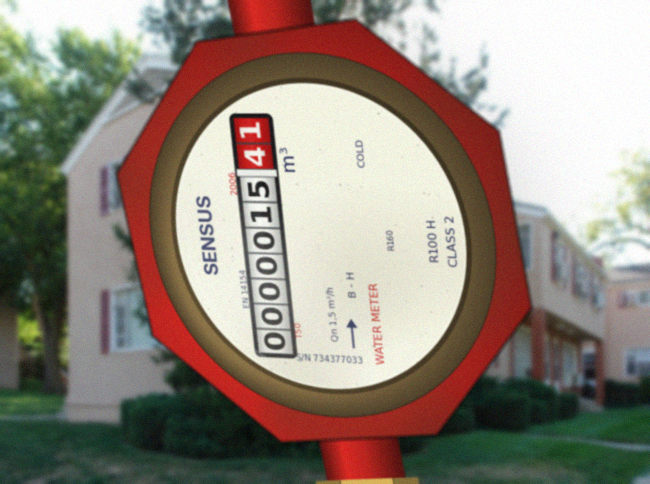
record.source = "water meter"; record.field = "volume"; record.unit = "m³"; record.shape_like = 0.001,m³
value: 15.41,m³
